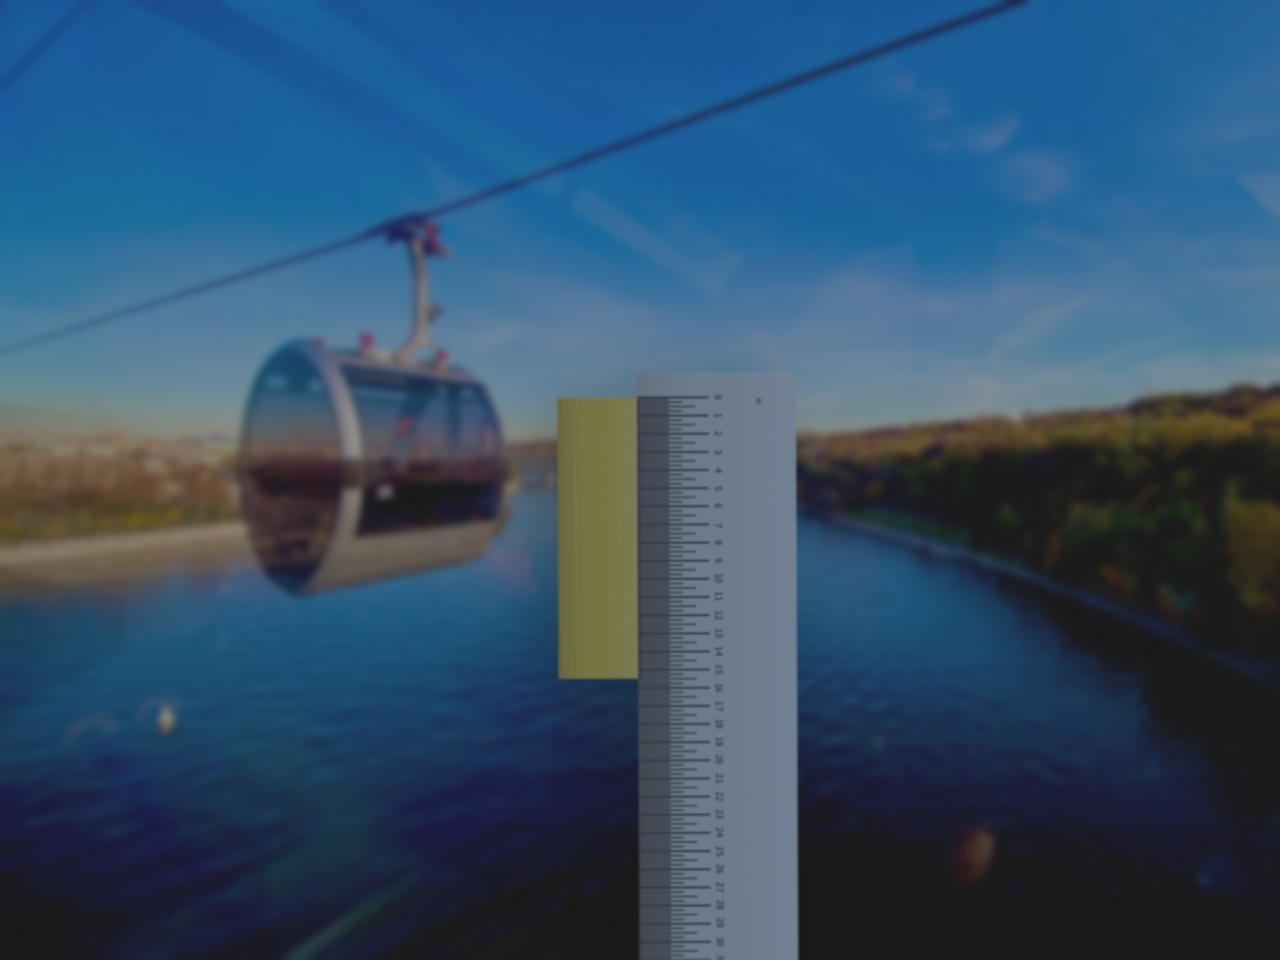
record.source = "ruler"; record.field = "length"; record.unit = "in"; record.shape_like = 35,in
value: 15.5,in
